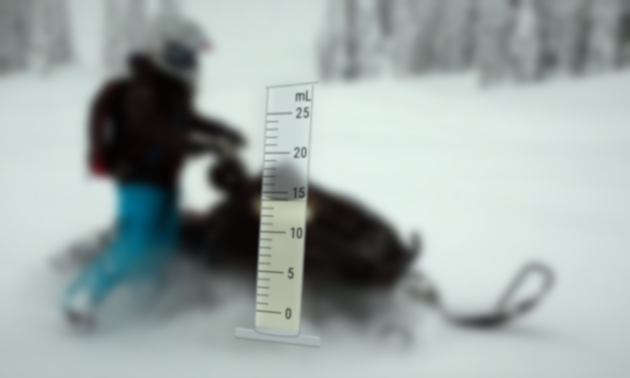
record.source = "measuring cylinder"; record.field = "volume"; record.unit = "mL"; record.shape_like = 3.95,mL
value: 14,mL
